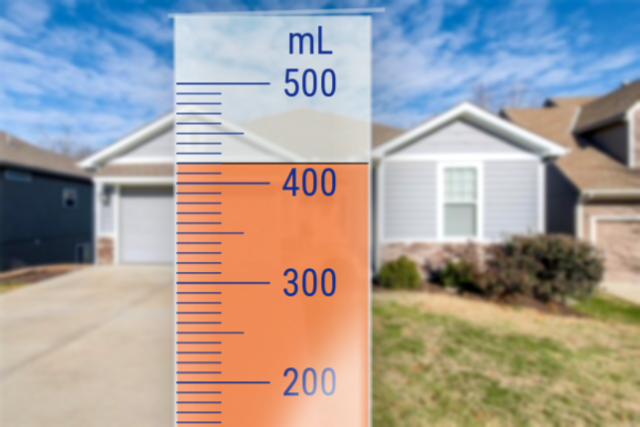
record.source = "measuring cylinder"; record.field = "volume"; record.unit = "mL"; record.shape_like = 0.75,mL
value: 420,mL
